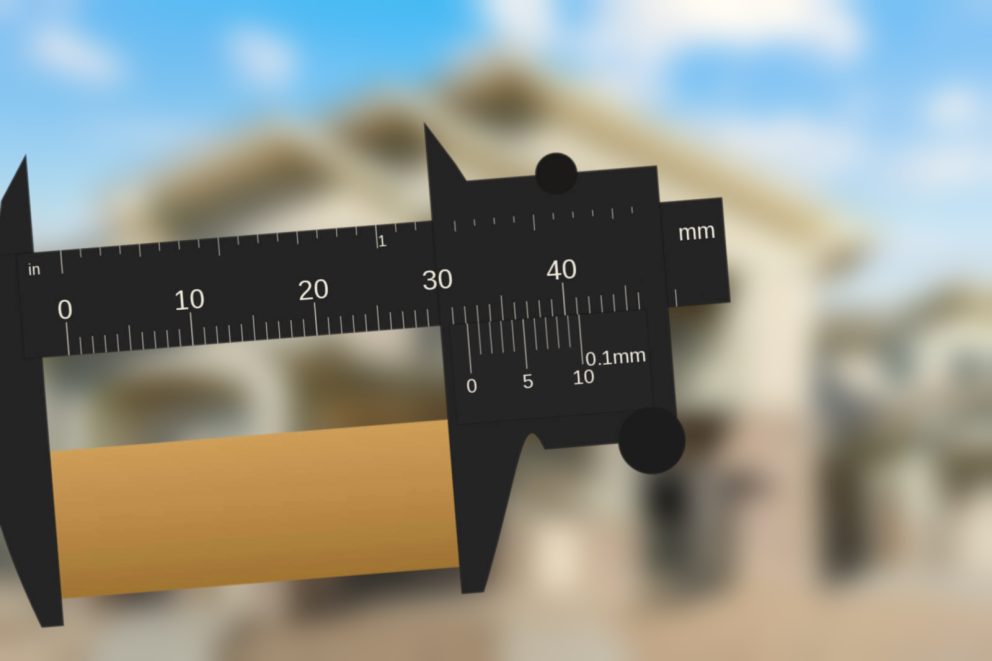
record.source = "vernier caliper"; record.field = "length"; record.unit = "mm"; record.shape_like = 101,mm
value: 32.1,mm
